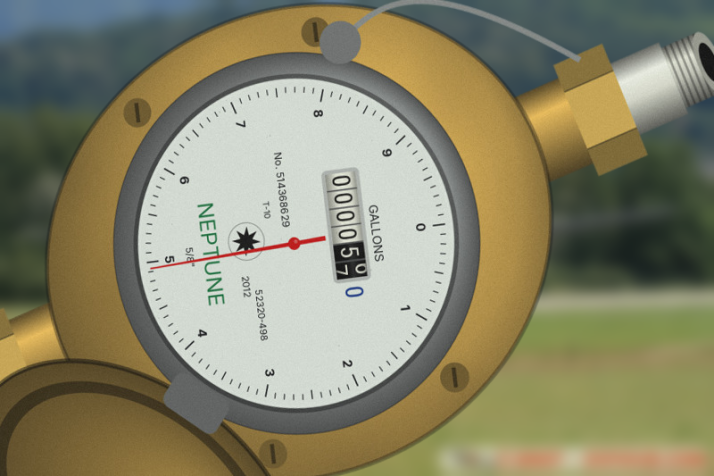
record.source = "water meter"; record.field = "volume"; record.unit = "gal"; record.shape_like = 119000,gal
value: 564.9,gal
